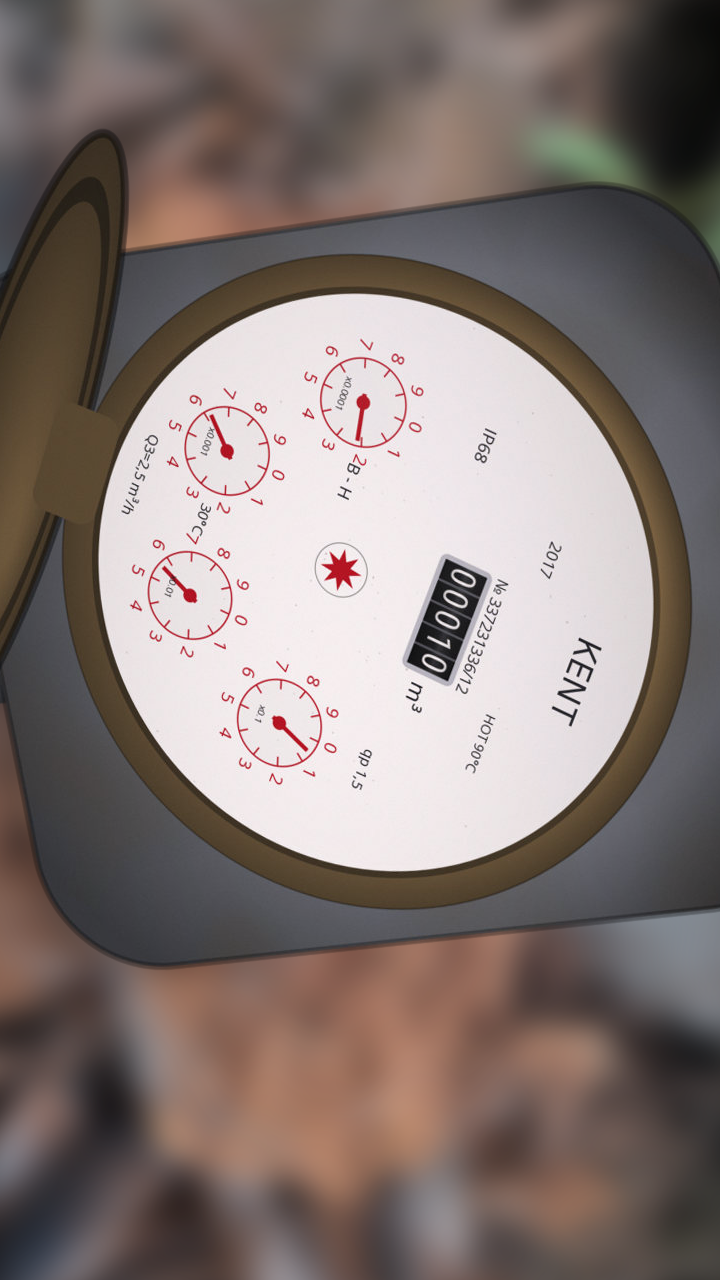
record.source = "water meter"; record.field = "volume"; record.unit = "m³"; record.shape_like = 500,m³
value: 10.0562,m³
